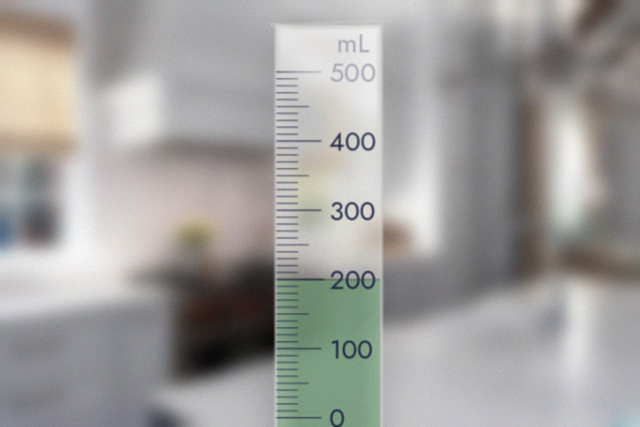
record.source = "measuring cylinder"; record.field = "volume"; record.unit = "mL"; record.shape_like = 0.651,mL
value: 200,mL
